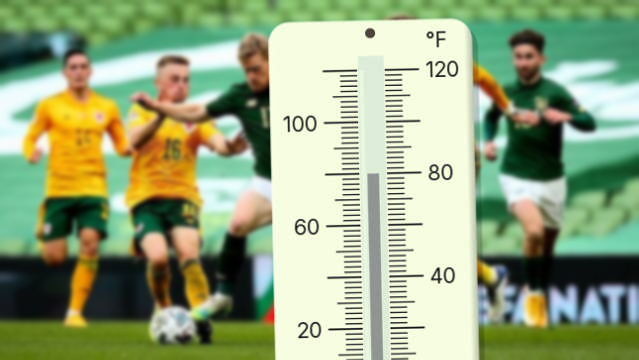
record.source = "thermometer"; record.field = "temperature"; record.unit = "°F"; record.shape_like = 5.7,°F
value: 80,°F
